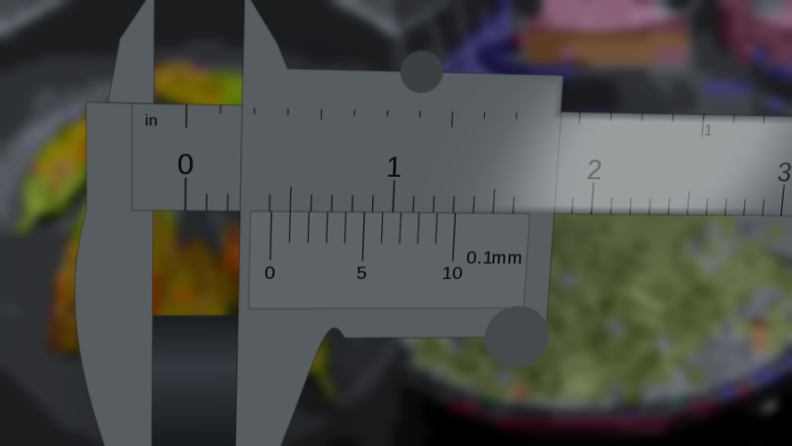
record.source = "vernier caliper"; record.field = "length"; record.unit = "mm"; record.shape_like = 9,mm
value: 4.1,mm
